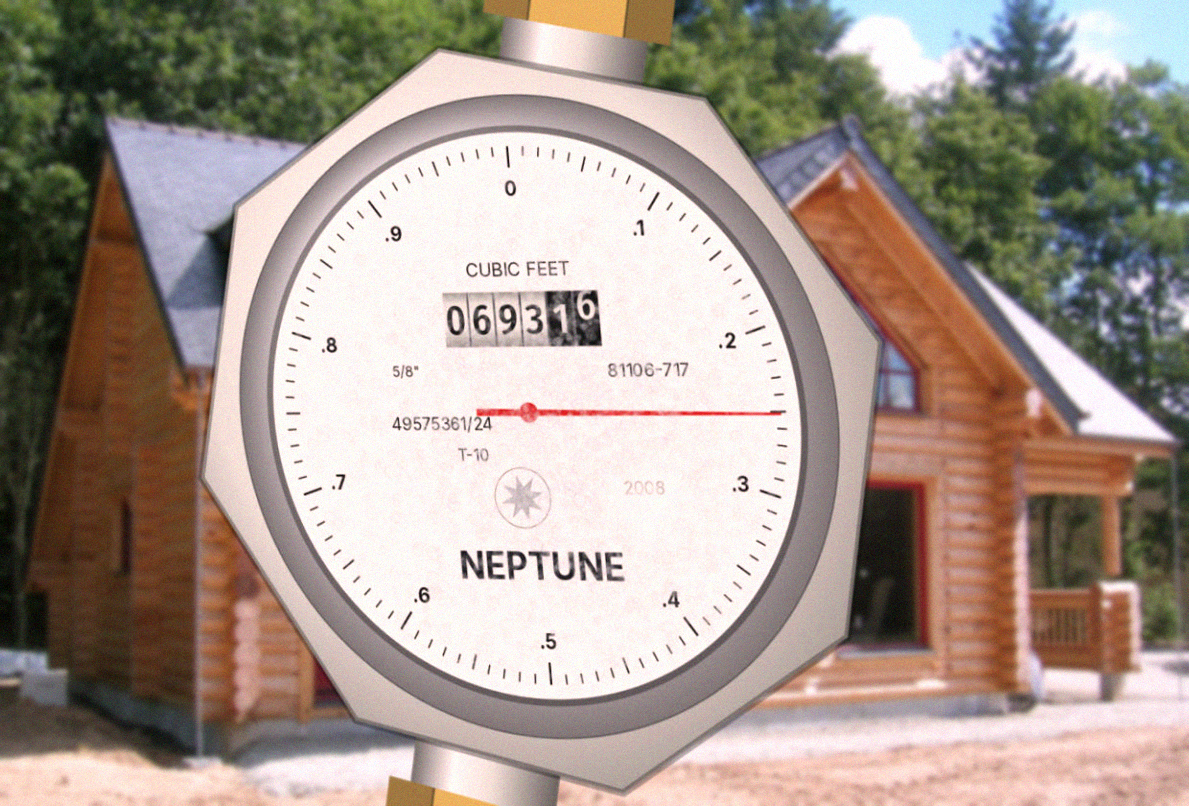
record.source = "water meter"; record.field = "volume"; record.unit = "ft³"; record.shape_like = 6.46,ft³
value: 69316.25,ft³
